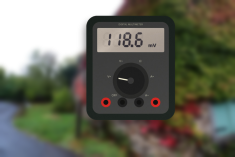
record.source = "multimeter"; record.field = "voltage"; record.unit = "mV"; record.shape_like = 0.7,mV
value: 118.6,mV
